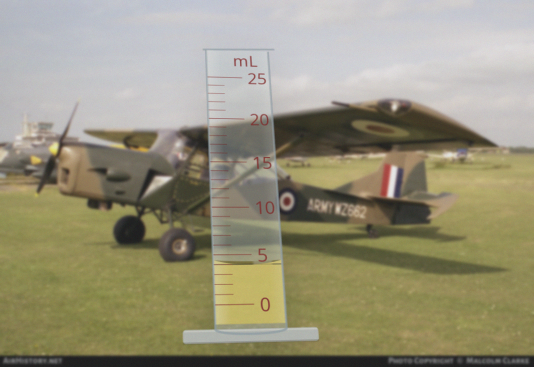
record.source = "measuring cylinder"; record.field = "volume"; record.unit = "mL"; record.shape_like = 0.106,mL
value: 4,mL
